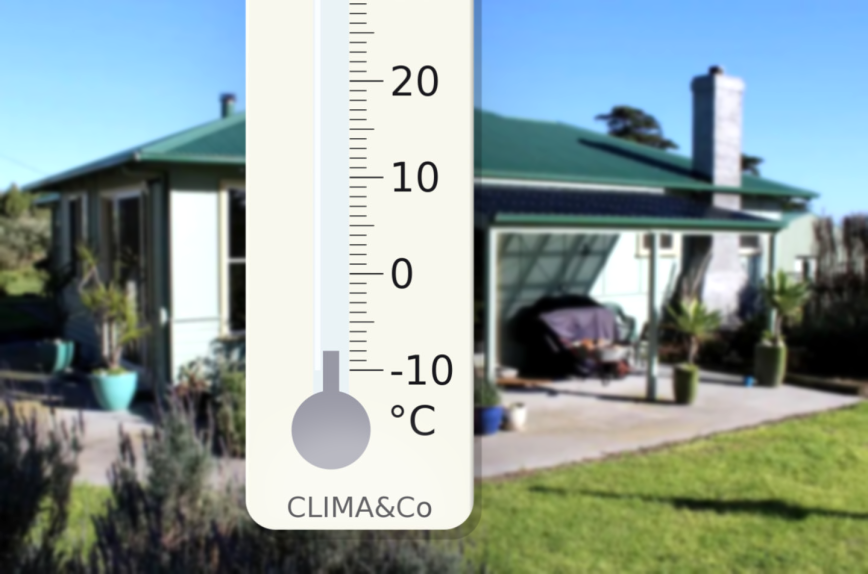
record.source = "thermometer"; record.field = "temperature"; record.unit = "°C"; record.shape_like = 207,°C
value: -8,°C
